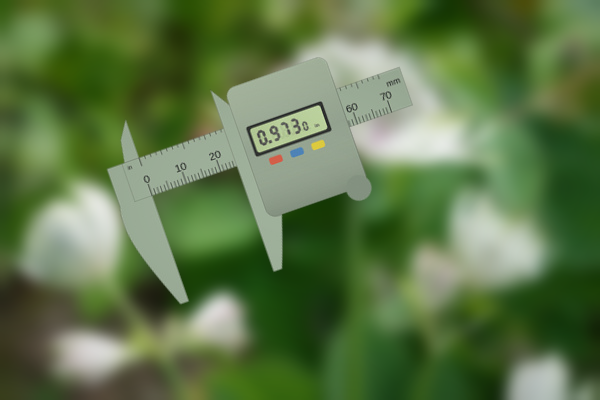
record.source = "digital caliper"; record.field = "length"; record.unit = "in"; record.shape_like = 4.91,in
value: 0.9730,in
